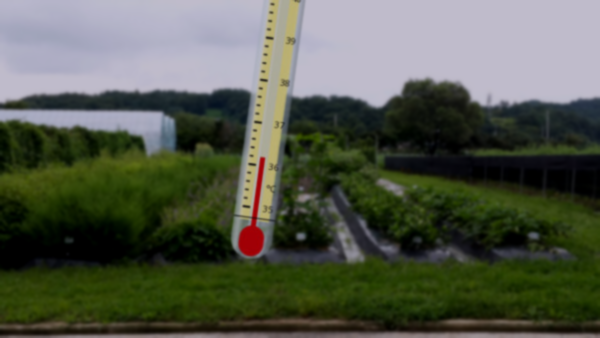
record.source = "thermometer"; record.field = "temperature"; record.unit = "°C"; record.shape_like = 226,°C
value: 36.2,°C
